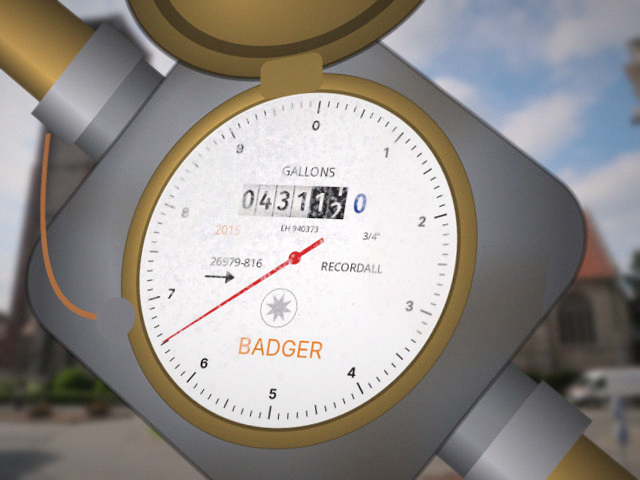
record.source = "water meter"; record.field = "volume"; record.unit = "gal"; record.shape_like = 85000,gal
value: 431116.5,gal
